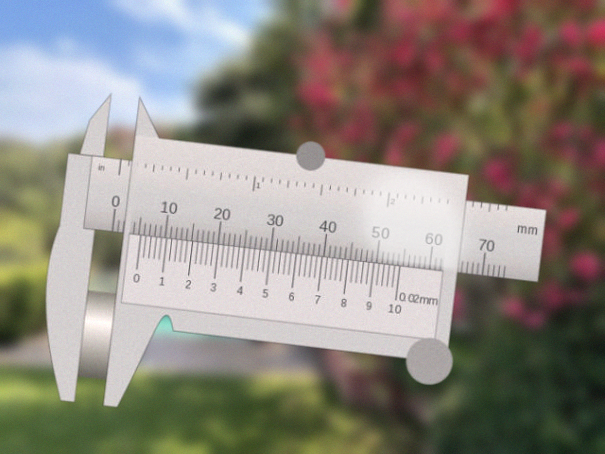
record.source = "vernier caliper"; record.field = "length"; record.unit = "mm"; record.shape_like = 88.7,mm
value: 5.4,mm
